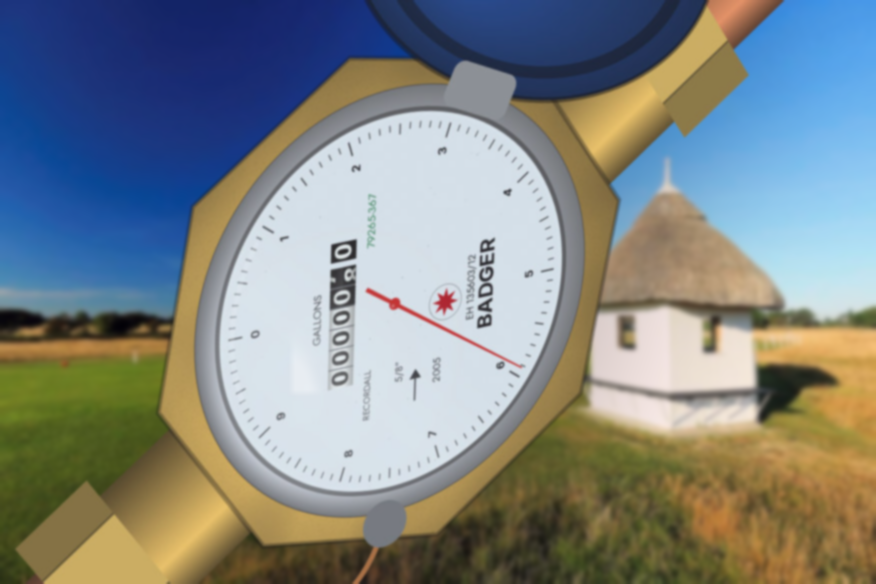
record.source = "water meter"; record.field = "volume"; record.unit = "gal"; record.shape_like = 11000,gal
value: 75.9,gal
